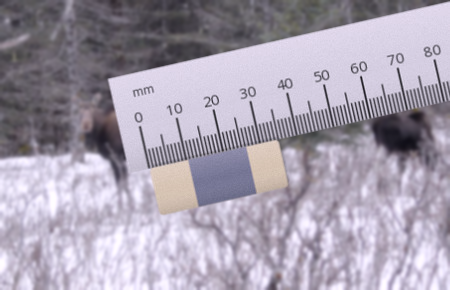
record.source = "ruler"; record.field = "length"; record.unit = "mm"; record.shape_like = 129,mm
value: 35,mm
